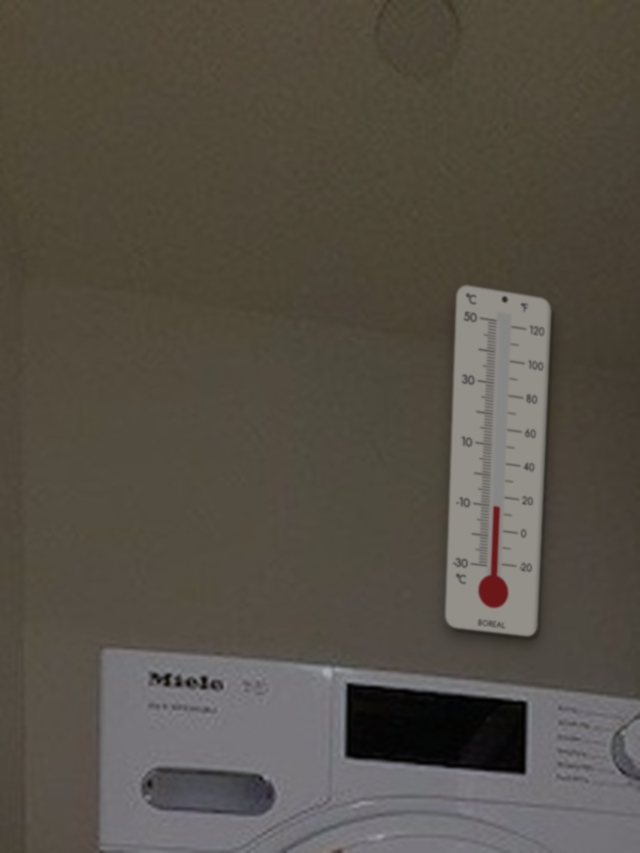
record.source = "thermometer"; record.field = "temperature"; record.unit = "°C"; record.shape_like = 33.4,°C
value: -10,°C
